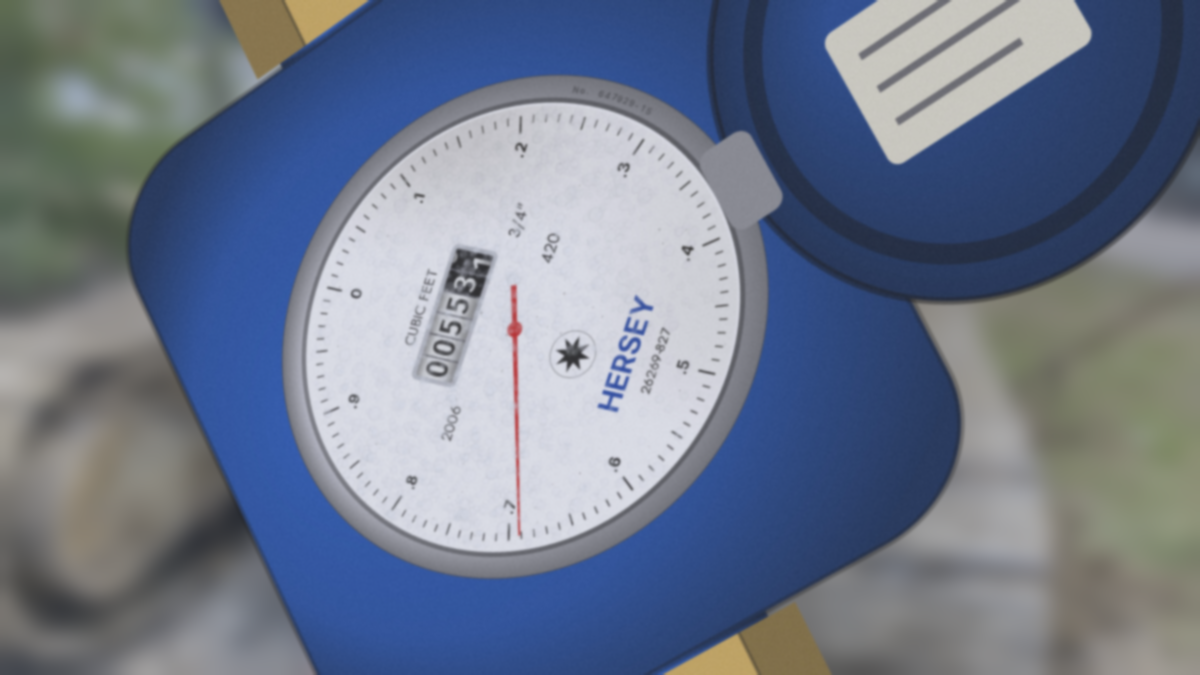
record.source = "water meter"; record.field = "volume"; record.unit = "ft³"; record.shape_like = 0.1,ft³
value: 5530.69,ft³
